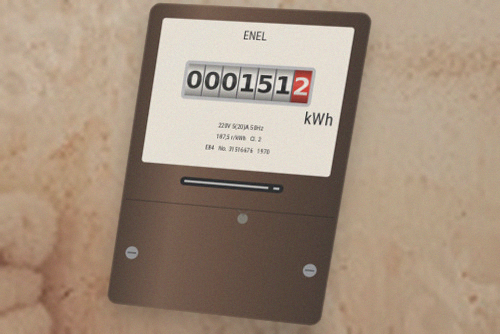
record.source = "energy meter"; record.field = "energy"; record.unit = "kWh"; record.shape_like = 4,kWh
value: 151.2,kWh
